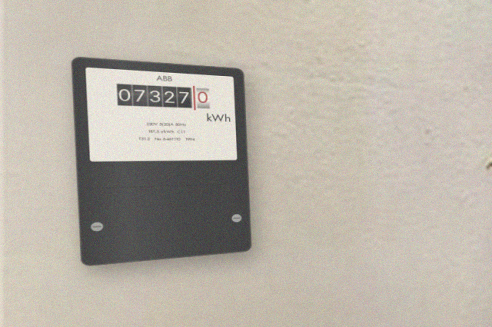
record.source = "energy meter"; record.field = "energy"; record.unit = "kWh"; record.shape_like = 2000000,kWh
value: 7327.0,kWh
